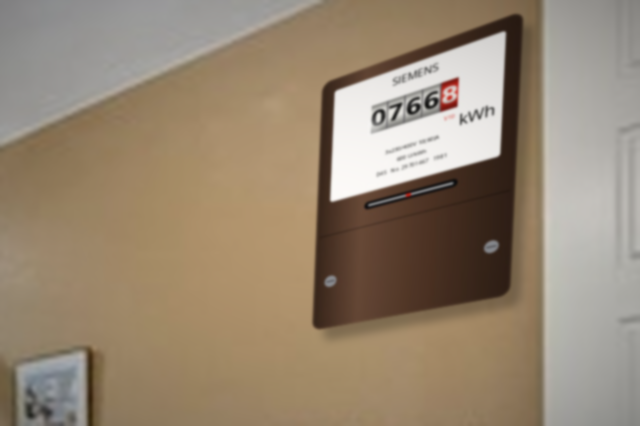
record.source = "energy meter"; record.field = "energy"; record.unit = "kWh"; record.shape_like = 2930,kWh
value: 766.8,kWh
